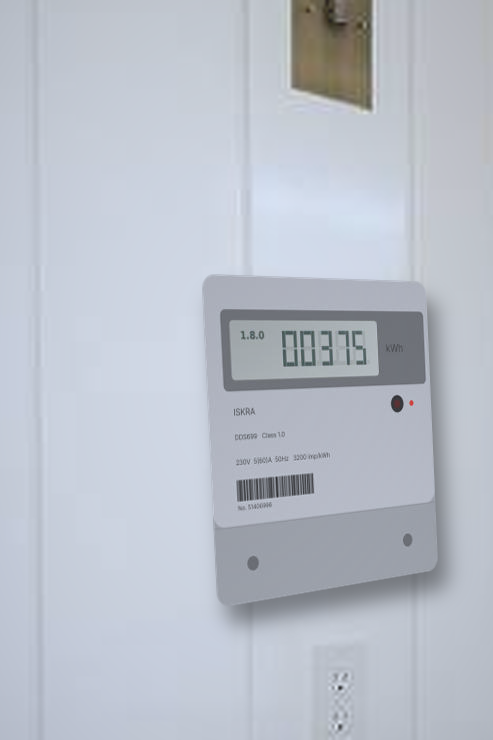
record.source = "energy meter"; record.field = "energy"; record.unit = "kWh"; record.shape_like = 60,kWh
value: 375,kWh
